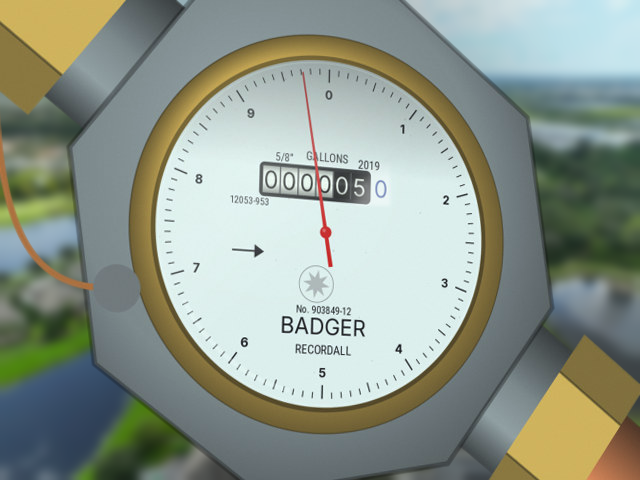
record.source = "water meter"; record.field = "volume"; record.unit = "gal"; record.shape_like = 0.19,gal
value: 49.7,gal
